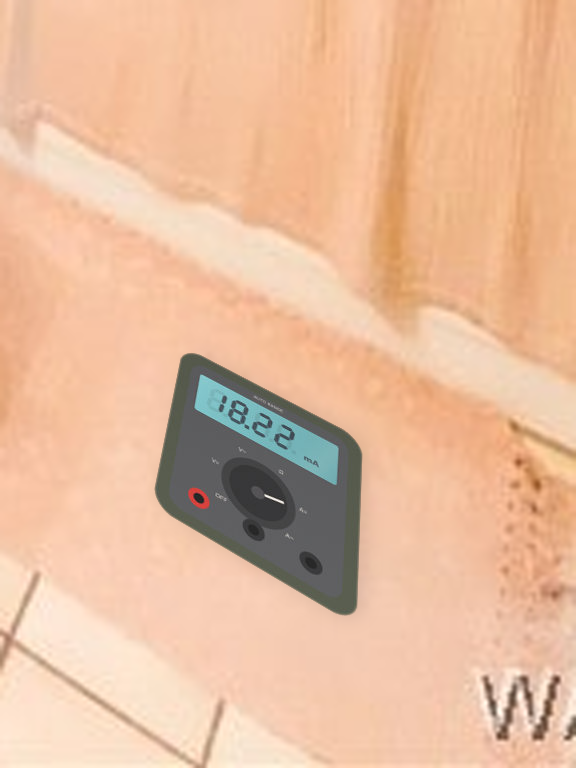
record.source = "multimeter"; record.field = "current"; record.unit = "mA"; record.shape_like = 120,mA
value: 18.22,mA
